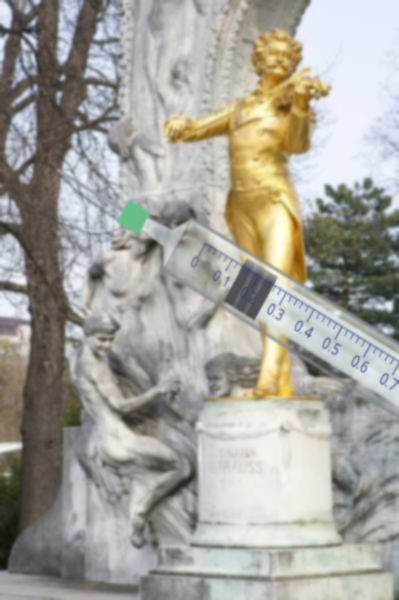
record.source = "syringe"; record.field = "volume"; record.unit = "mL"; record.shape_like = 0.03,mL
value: 0.14,mL
